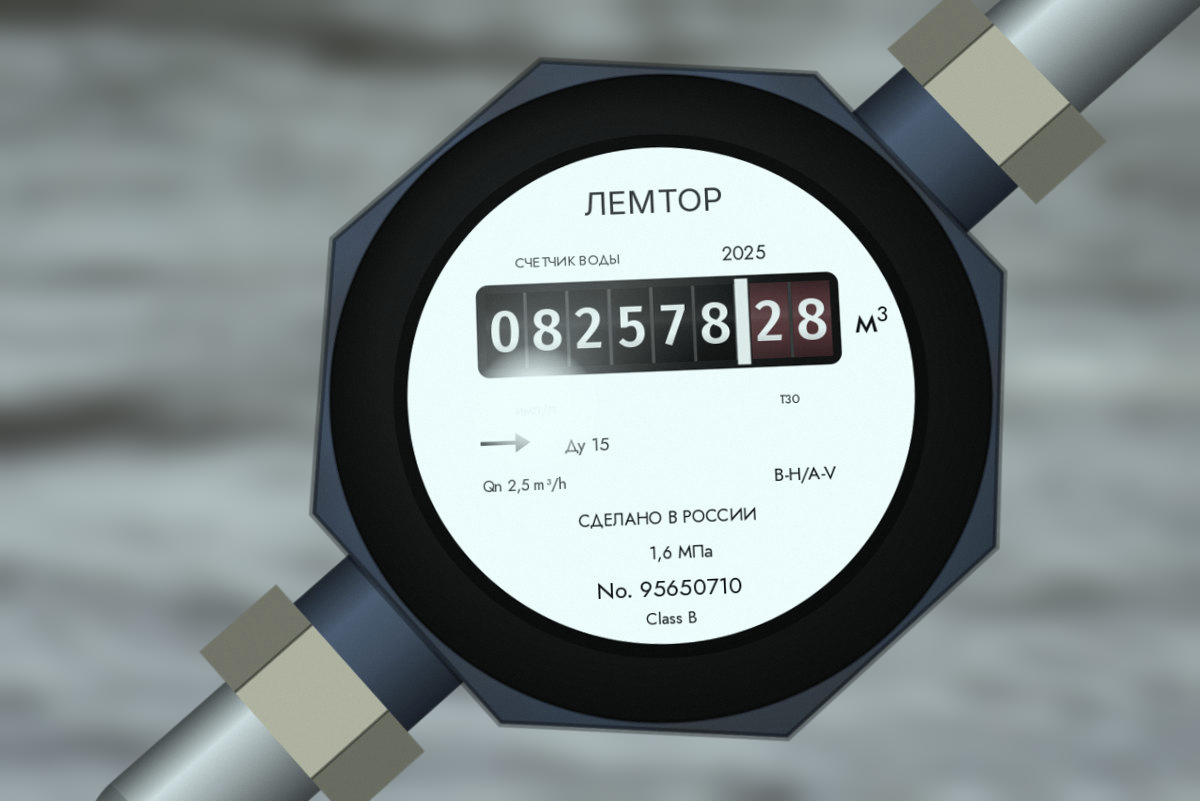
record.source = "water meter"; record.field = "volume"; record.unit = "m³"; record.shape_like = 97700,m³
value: 82578.28,m³
